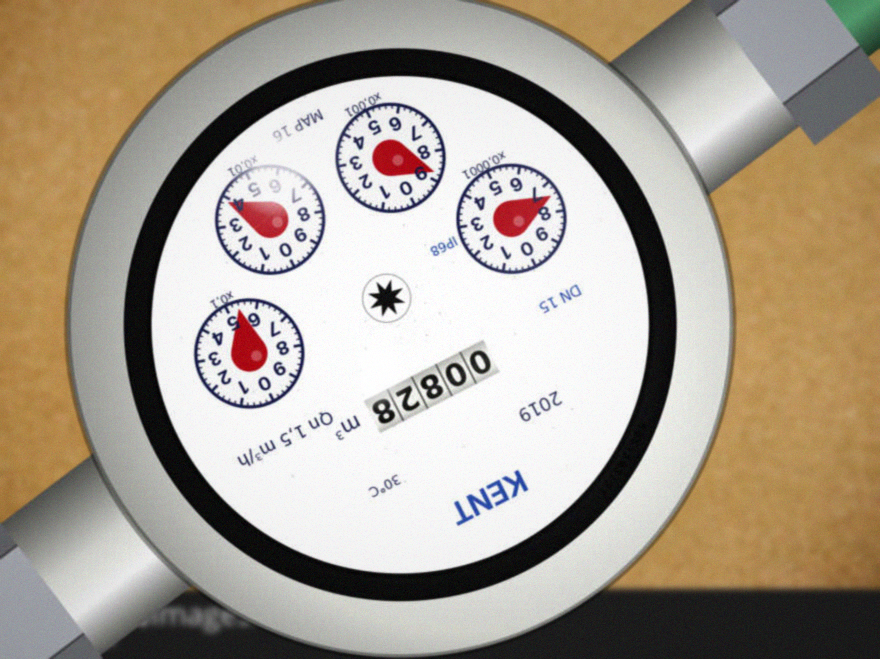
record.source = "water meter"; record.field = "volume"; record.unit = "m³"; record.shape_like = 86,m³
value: 828.5387,m³
